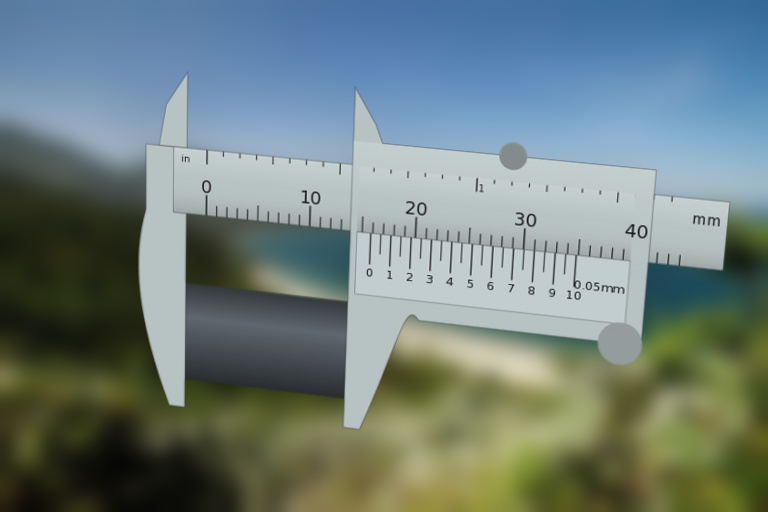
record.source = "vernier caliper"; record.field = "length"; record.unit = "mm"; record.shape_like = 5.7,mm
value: 15.8,mm
